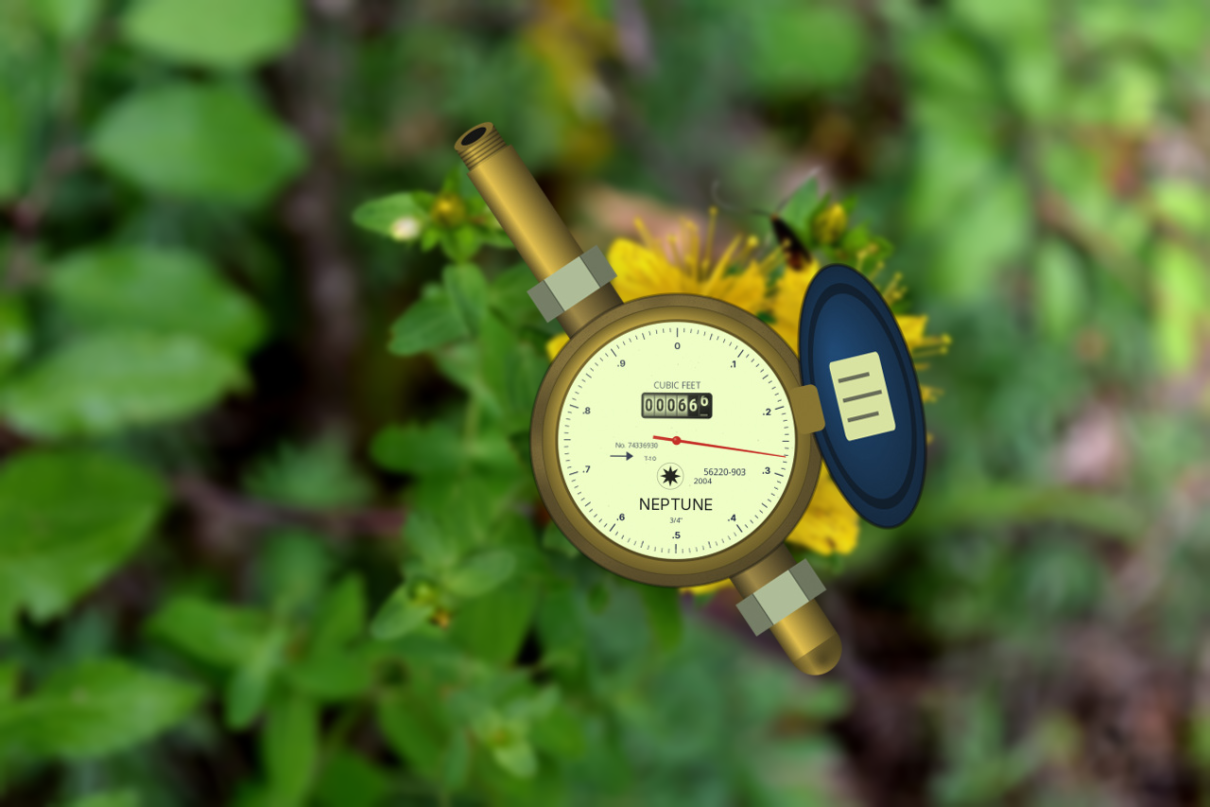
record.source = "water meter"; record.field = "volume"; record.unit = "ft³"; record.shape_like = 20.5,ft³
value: 666.27,ft³
